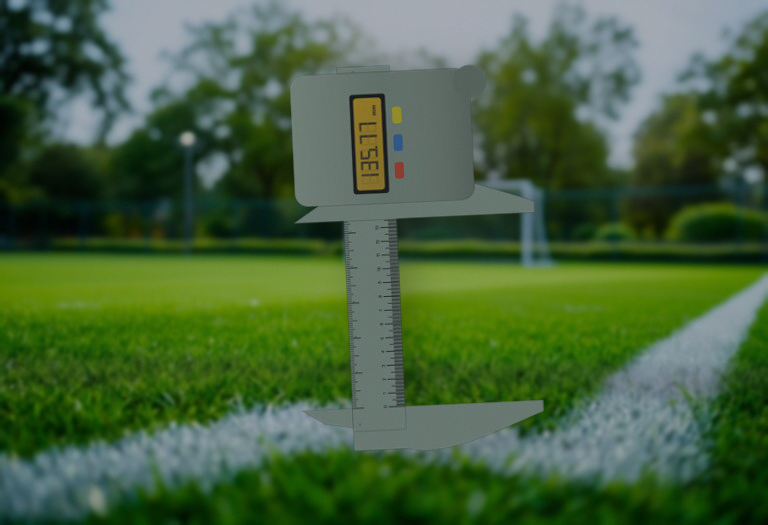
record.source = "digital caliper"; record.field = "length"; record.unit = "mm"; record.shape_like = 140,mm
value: 135.77,mm
